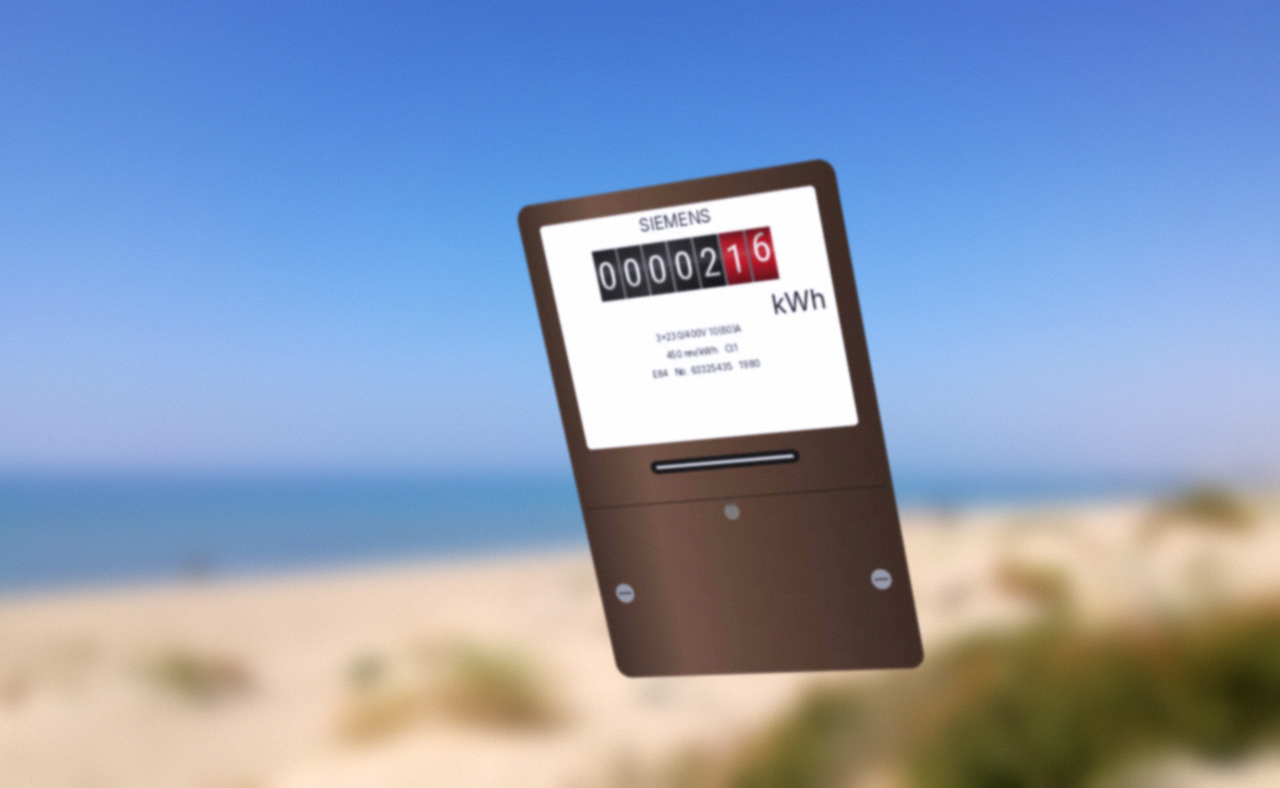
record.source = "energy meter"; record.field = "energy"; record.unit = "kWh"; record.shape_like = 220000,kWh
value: 2.16,kWh
